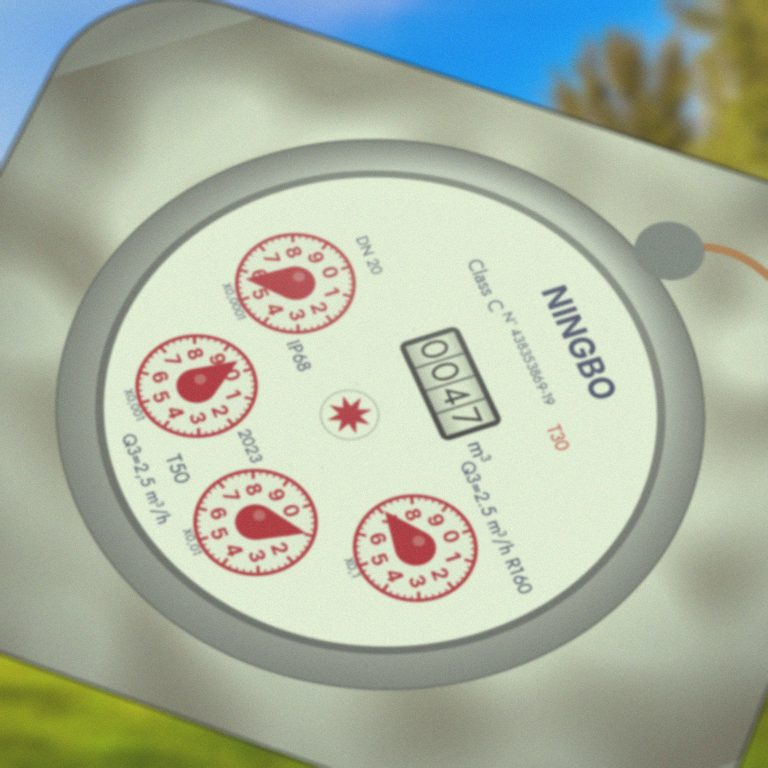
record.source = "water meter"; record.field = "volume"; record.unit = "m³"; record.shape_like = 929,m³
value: 47.7095,m³
